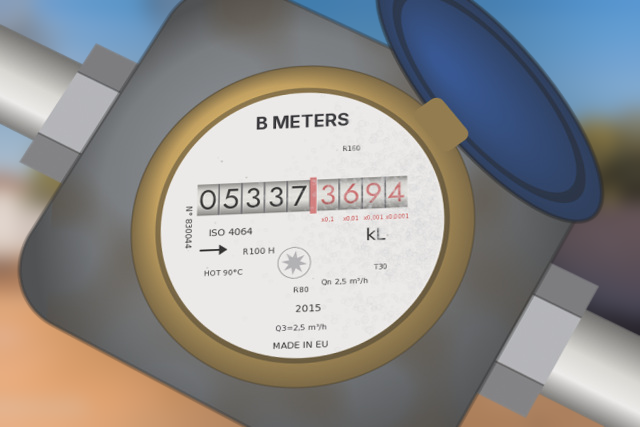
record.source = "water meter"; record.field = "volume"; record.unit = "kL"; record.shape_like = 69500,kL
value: 5337.3694,kL
